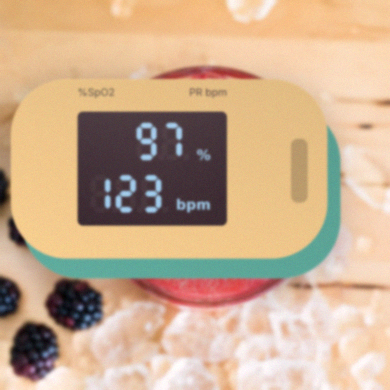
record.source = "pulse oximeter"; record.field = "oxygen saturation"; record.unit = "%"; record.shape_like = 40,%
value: 97,%
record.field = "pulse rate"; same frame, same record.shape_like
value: 123,bpm
